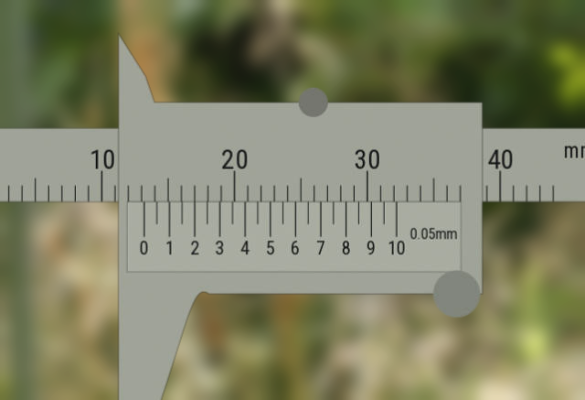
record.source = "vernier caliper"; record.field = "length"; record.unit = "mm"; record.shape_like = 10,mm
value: 13.2,mm
